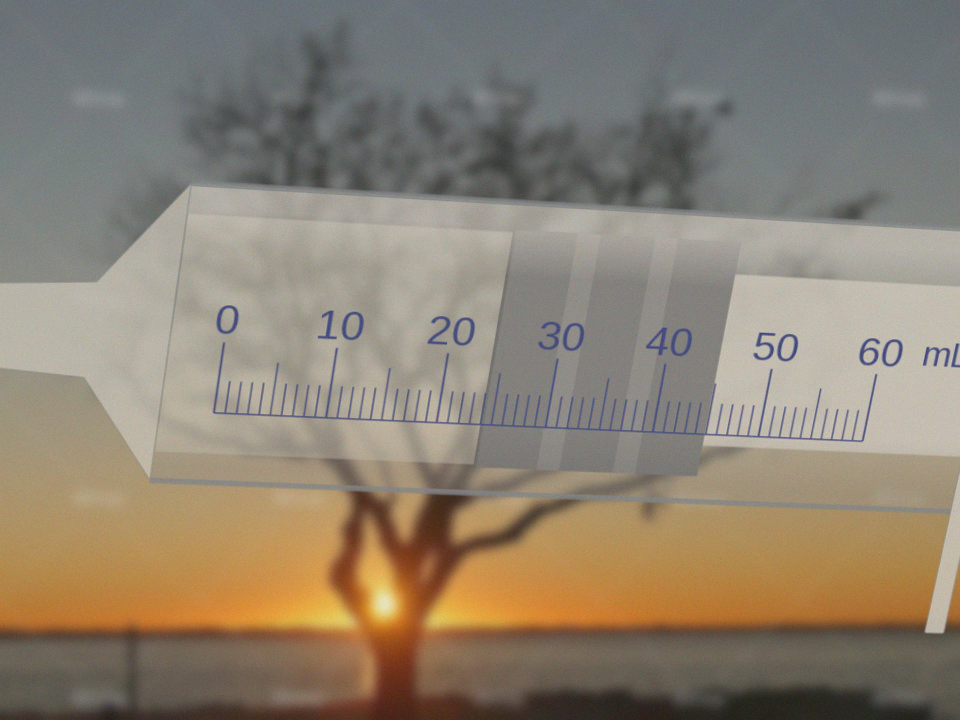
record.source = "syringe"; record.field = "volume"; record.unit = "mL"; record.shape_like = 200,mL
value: 24,mL
